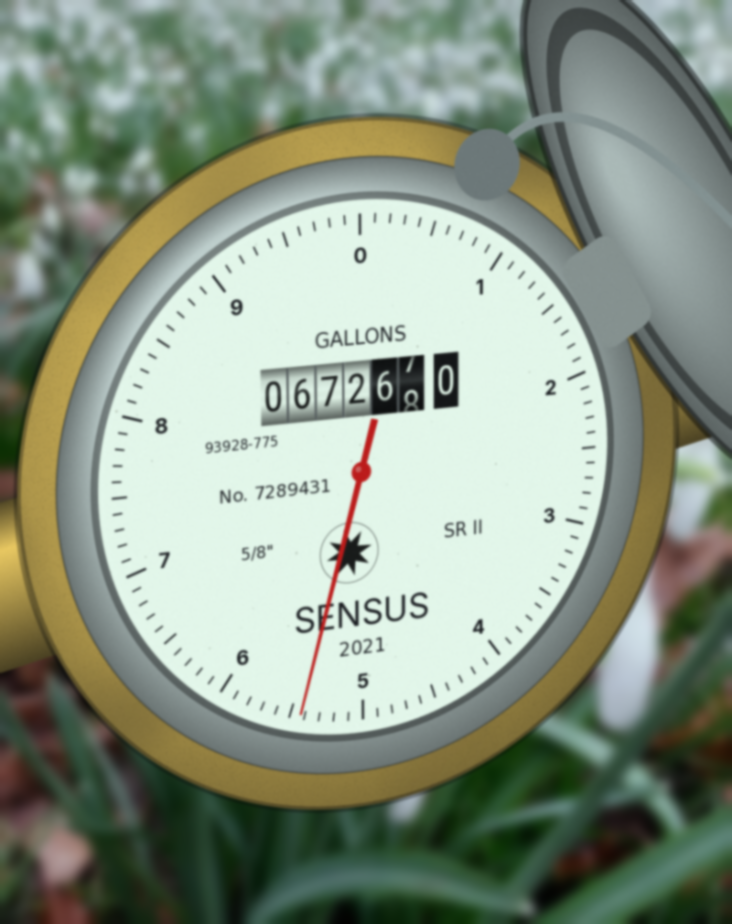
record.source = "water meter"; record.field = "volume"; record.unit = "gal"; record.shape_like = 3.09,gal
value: 672675.4,gal
